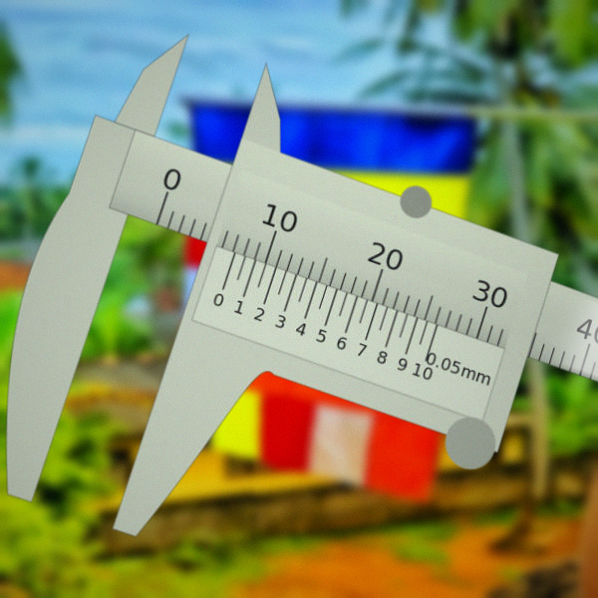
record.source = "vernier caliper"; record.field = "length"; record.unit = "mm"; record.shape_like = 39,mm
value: 7.2,mm
